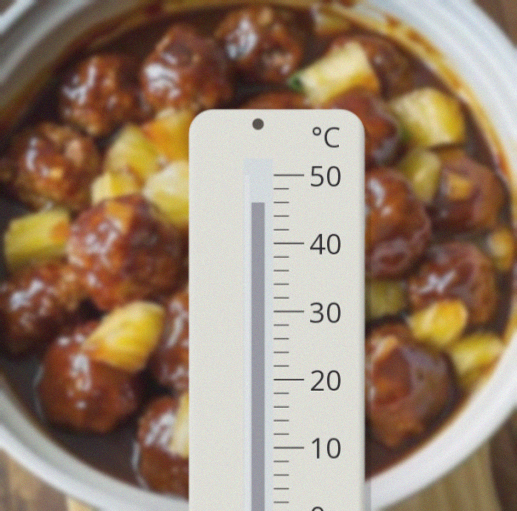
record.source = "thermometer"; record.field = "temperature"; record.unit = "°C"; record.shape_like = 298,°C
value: 46,°C
